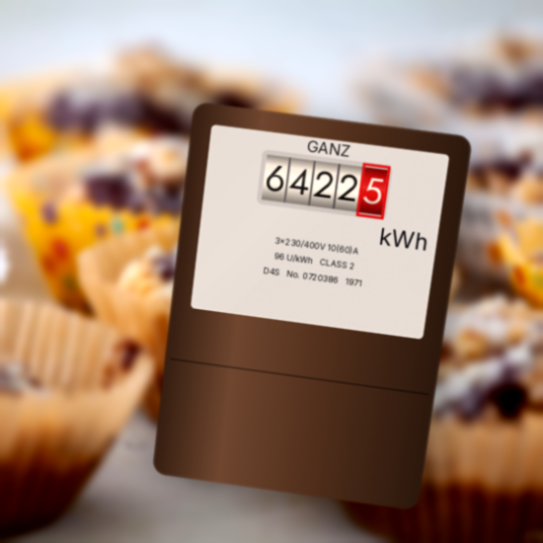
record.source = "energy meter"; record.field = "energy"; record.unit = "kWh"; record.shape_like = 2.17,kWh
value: 6422.5,kWh
